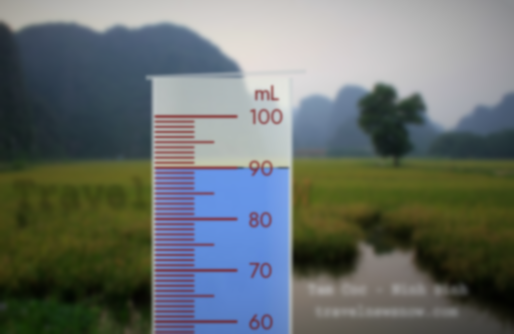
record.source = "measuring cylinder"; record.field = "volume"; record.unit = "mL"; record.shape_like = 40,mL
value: 90,mL
